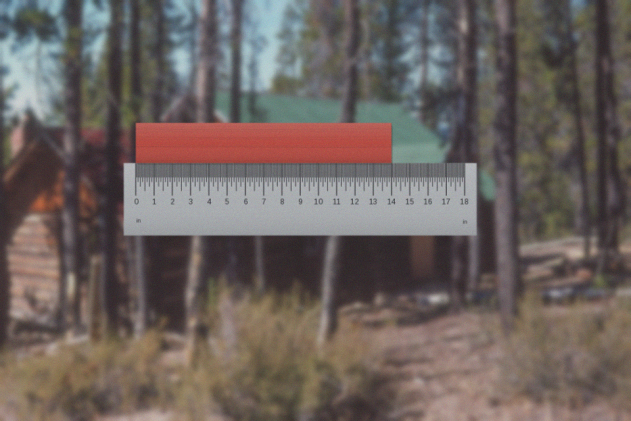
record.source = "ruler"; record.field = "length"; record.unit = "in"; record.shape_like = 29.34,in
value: 14,in
